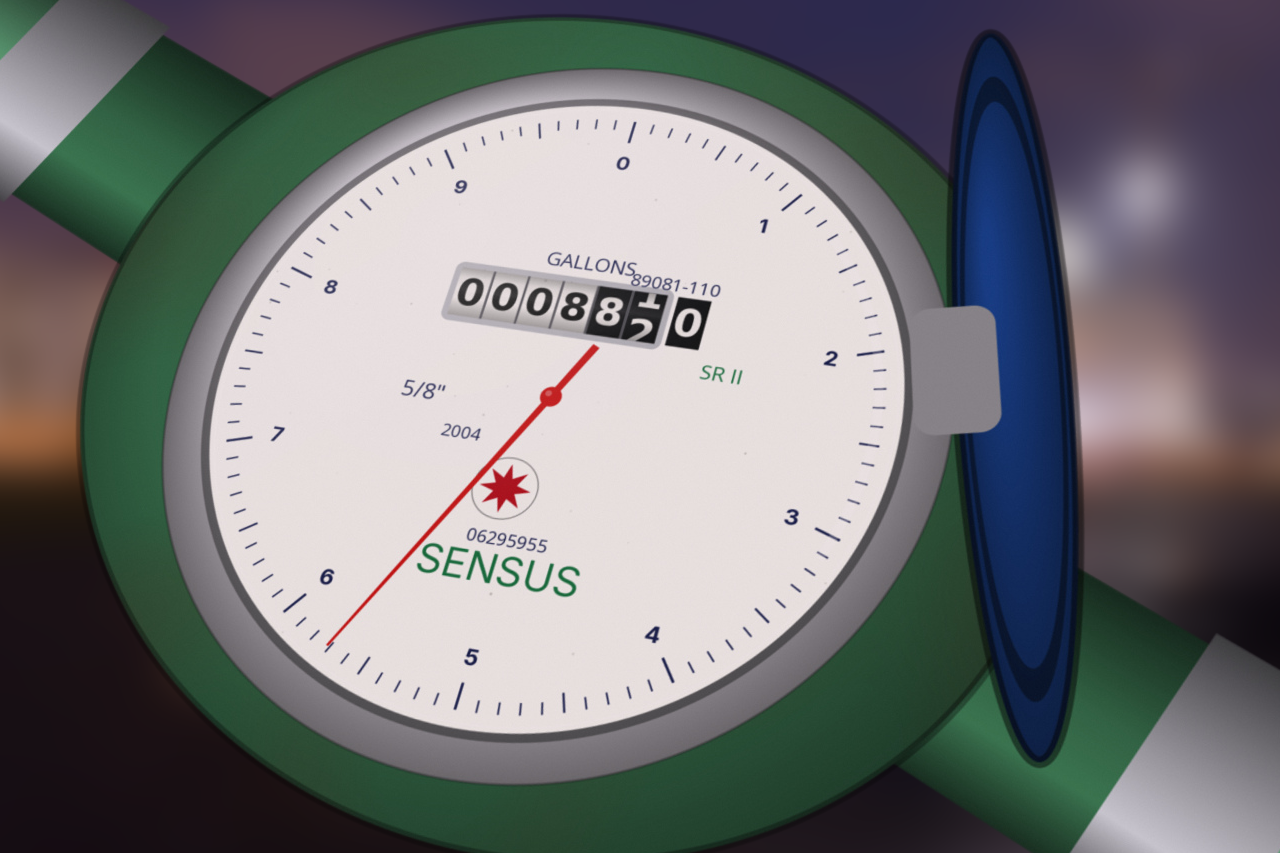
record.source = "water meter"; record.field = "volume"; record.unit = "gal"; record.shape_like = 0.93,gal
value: 8815.7,gal
